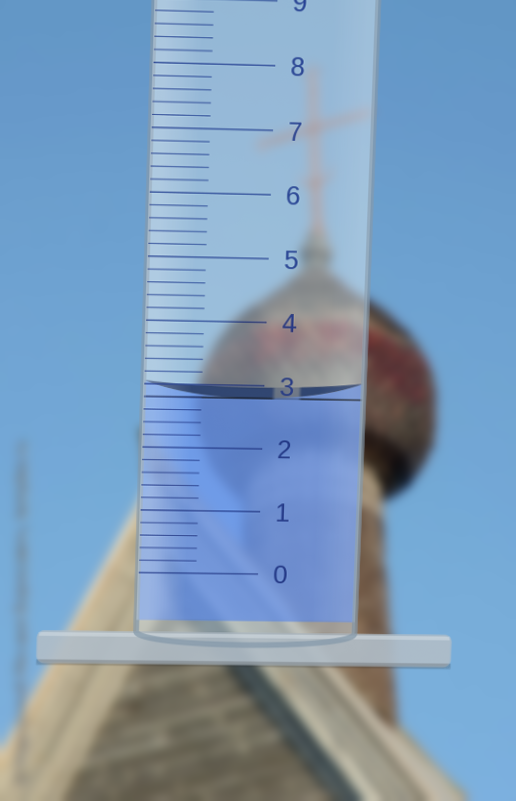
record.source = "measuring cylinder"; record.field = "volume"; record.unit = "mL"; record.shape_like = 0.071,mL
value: 2.8,mL
